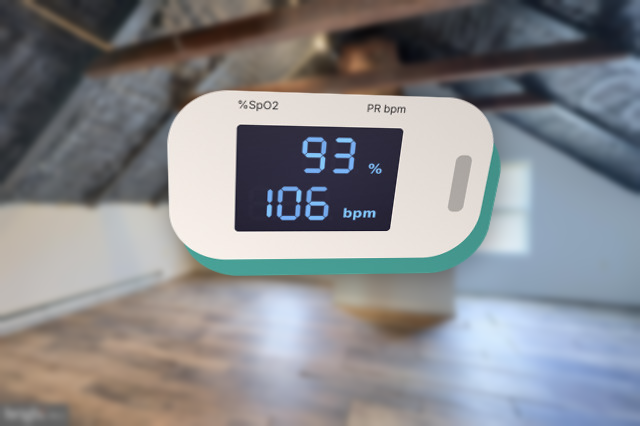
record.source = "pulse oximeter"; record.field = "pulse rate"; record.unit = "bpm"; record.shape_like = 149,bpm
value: 106,bpm
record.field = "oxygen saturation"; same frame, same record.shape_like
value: 93,%
